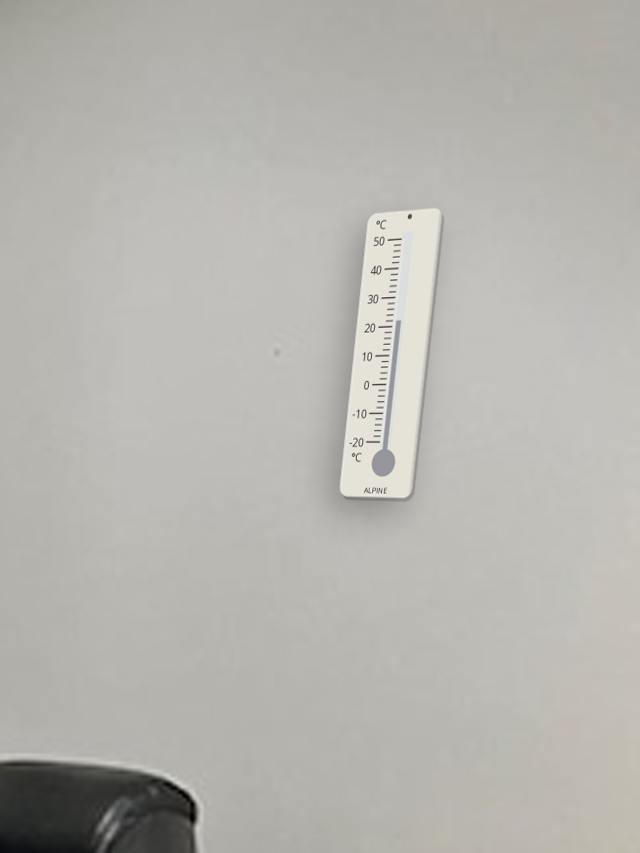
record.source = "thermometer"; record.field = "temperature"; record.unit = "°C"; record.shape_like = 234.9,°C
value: 22,°C
